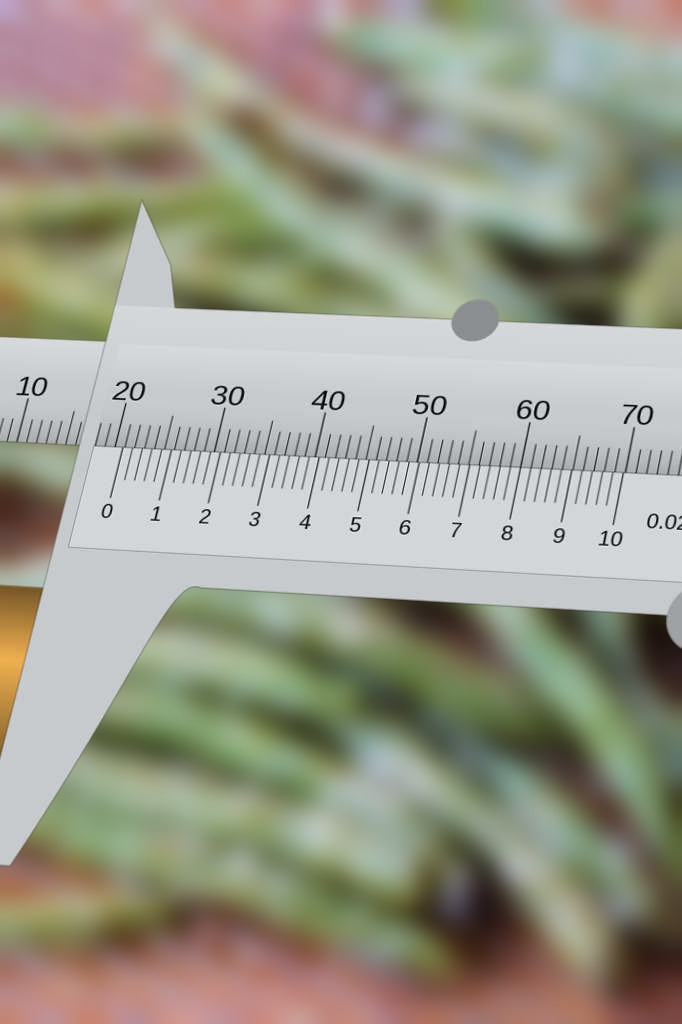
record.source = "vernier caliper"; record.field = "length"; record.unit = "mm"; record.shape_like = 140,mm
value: 20.8,mm
